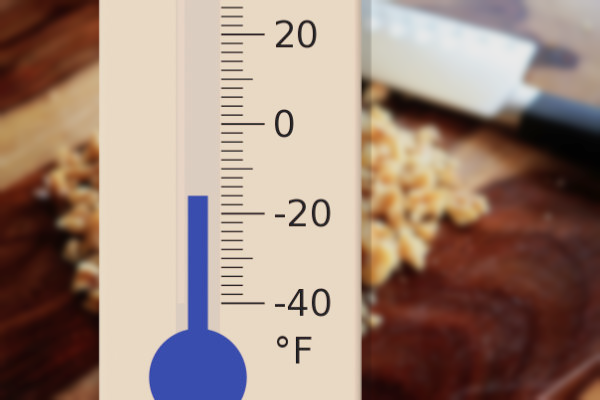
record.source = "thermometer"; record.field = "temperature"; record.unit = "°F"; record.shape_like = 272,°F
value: -16,°F
